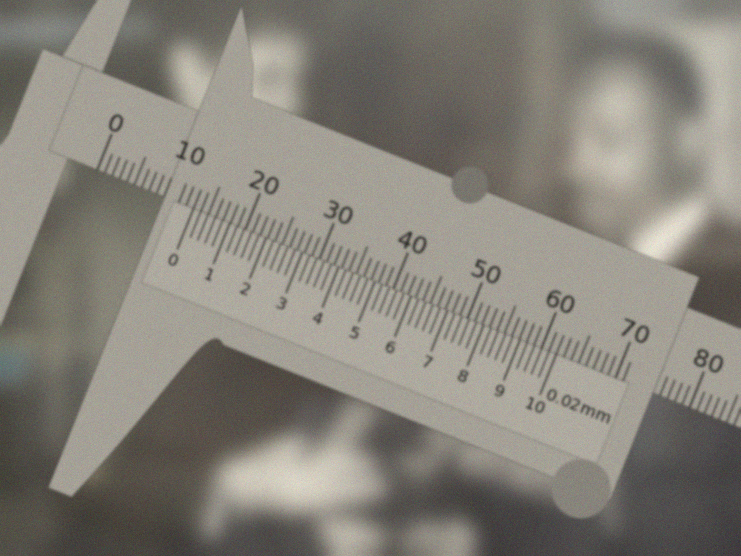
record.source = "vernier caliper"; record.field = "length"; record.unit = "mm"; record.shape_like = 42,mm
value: 13.0,mm
